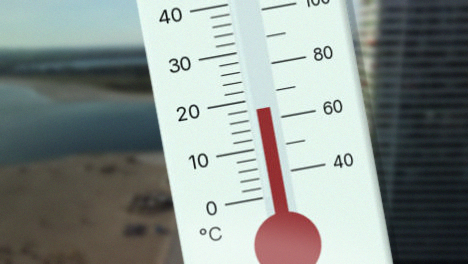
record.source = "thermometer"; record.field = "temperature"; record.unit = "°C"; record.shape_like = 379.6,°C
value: 18,°C
